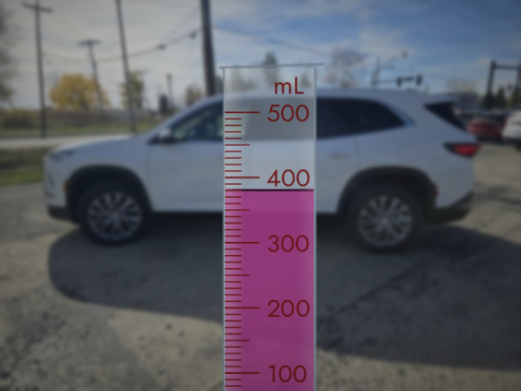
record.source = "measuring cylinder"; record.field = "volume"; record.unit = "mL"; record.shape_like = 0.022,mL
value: 380,mL
